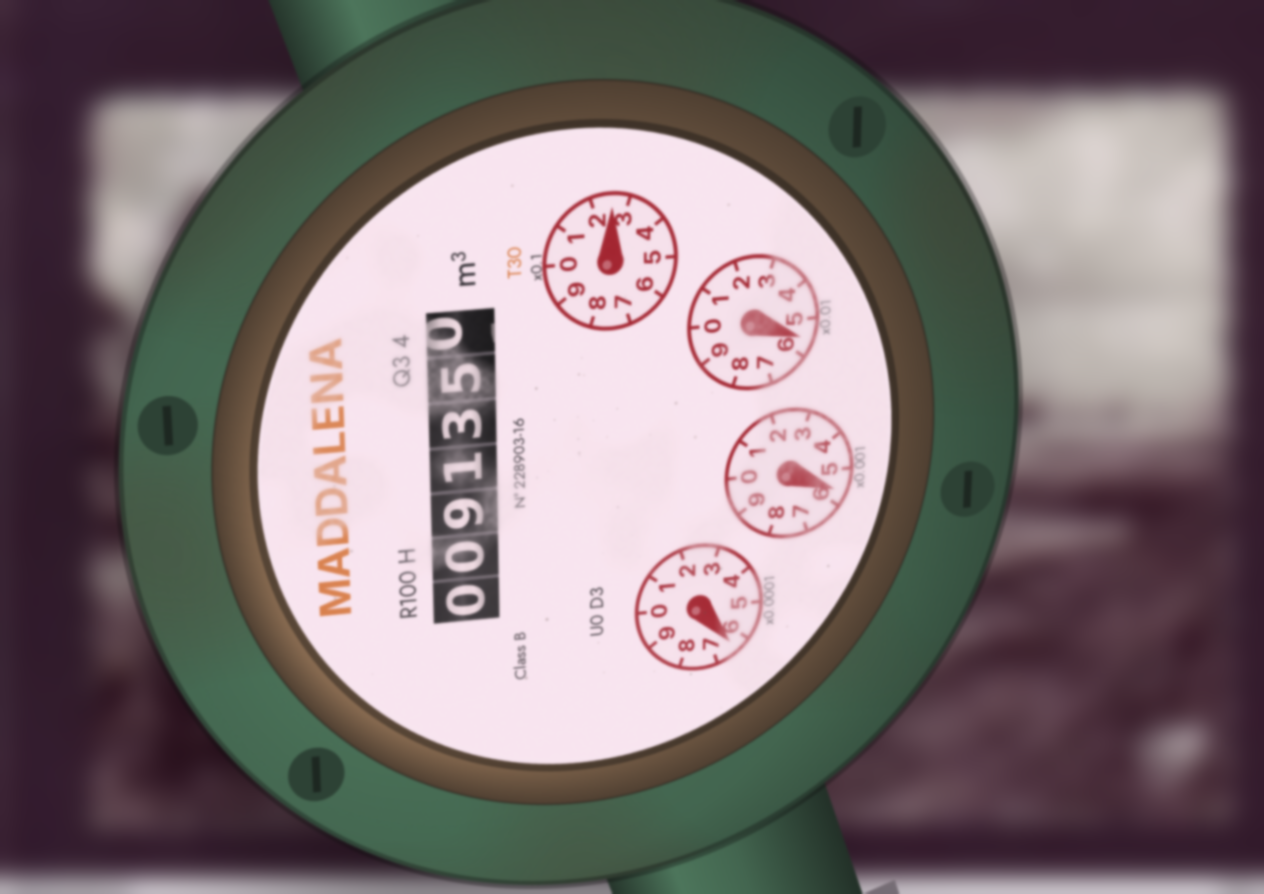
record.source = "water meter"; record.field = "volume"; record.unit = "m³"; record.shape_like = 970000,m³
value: 91350.2556,m³
